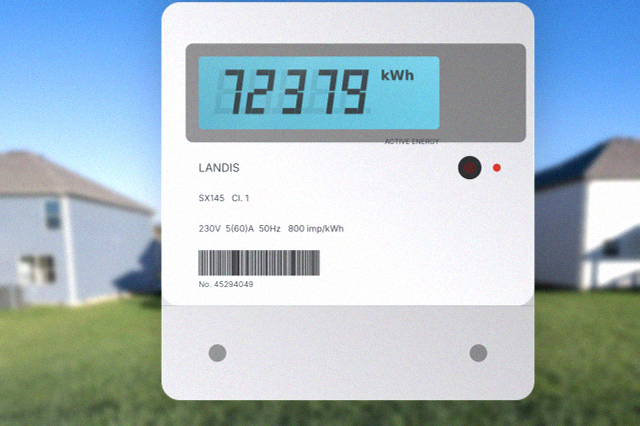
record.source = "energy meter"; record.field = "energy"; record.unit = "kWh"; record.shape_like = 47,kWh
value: 72379,kWh
